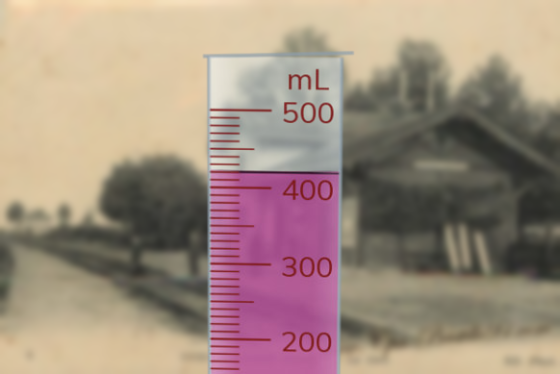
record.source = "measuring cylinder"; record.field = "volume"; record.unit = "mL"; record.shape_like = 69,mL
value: 420,mL
